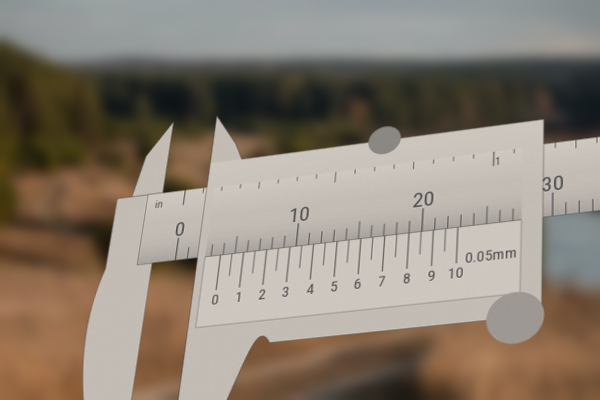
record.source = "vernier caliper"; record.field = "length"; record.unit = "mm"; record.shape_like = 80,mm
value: 3.8,mm
